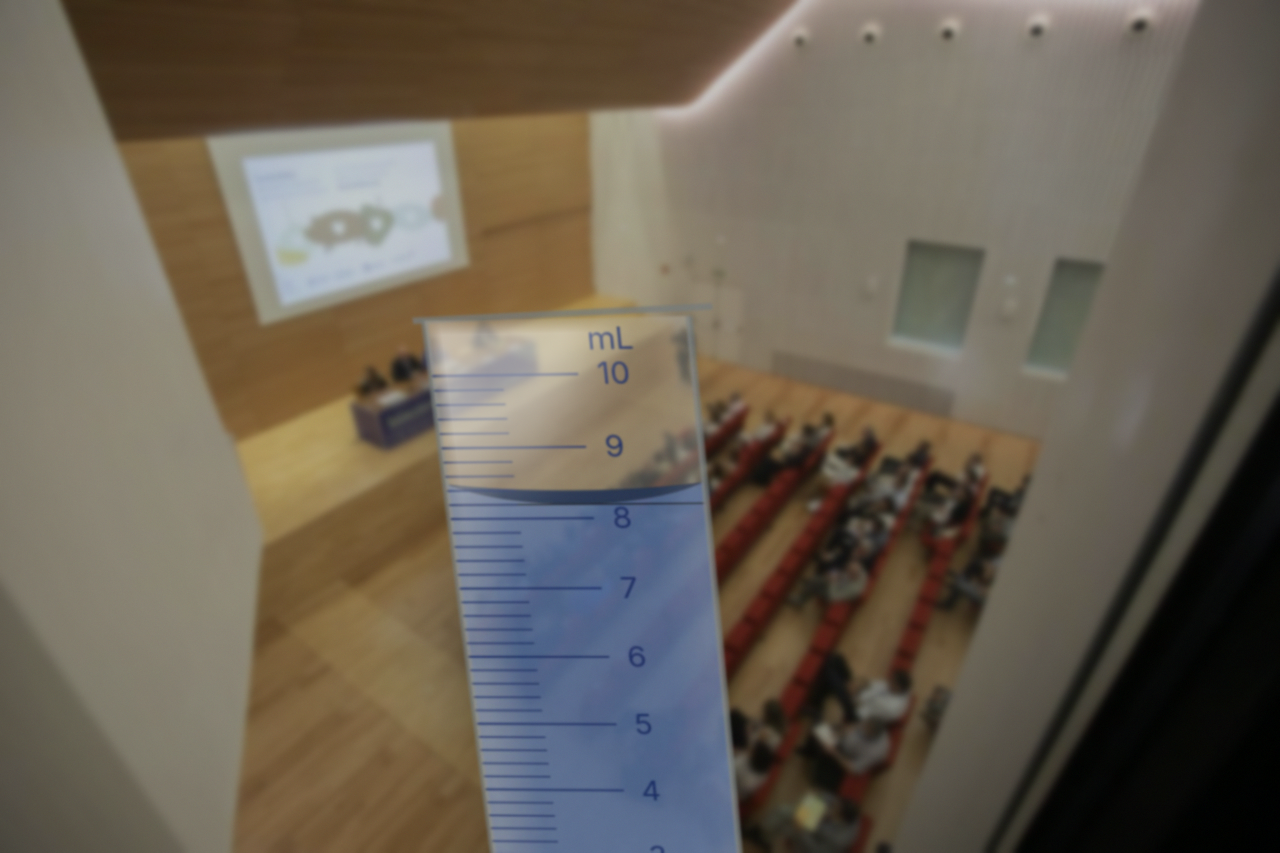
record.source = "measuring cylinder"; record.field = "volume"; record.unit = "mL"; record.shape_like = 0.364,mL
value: 8.2,mL
